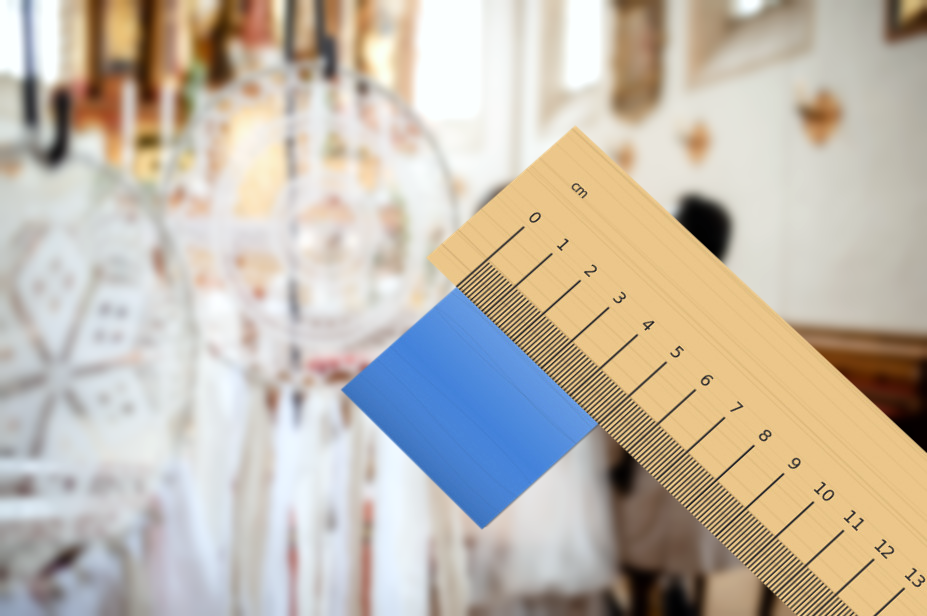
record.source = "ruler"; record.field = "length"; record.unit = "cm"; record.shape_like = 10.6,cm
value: 5,cm
